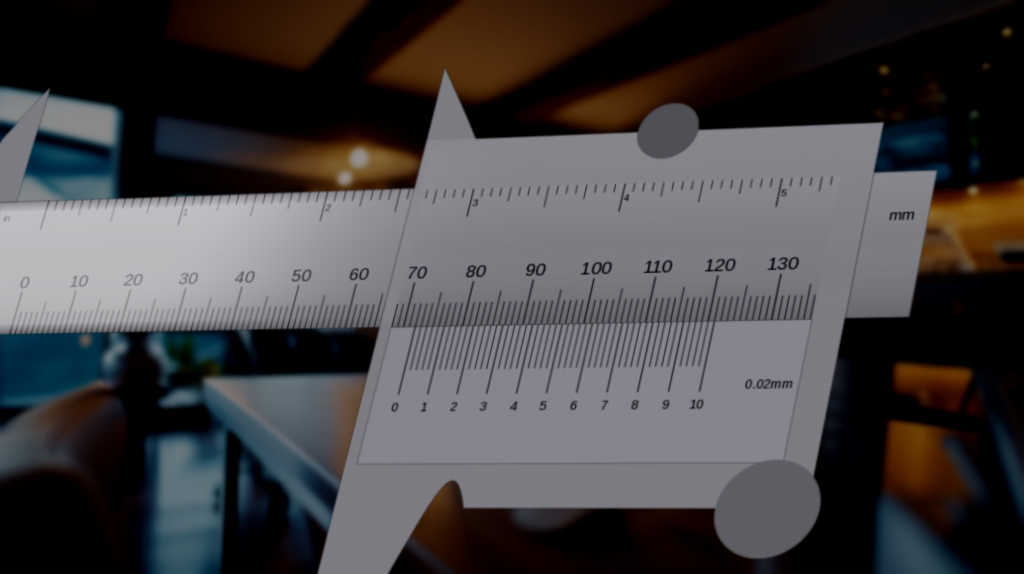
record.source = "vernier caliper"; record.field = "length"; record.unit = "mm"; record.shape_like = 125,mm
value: 72.0,mm
